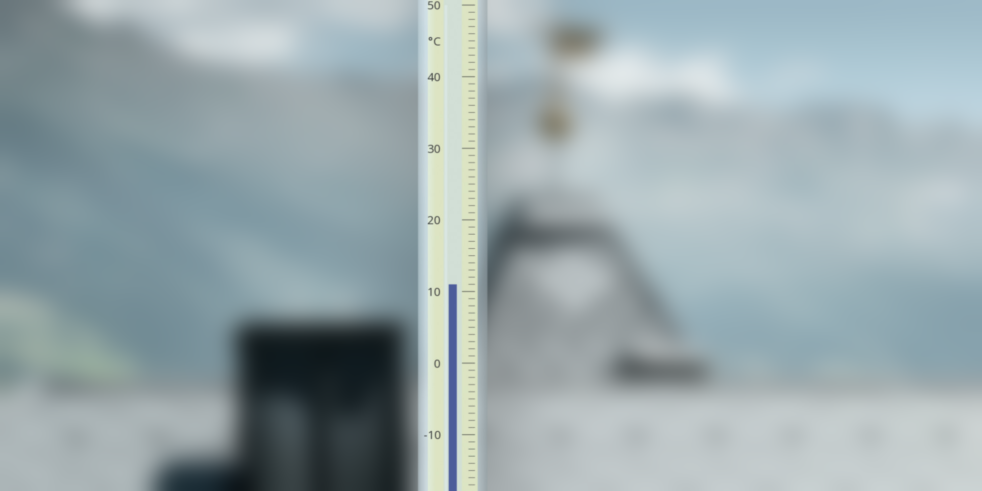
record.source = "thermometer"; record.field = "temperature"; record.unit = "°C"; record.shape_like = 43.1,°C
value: 11,°C
